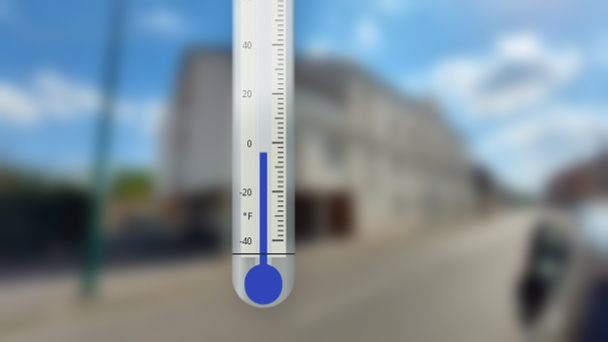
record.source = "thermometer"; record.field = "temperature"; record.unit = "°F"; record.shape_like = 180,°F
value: -4,°F
